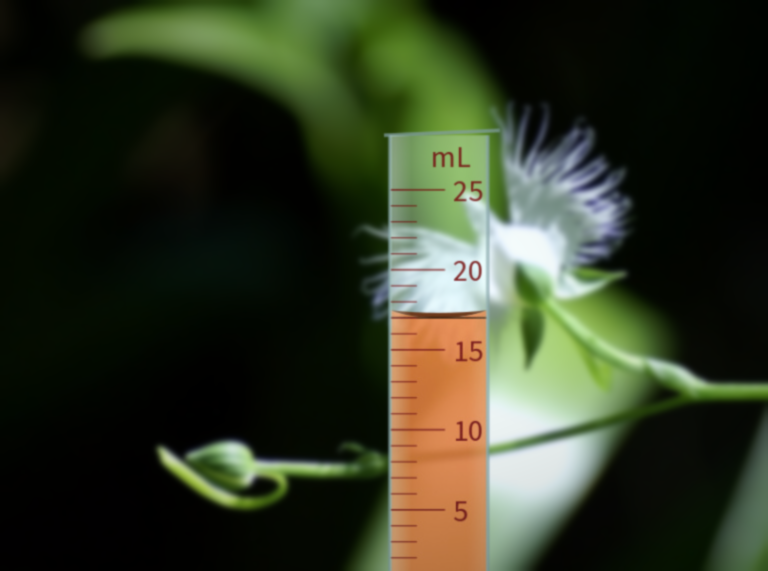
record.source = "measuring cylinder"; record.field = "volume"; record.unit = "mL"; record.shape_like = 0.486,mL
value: 17,mL
